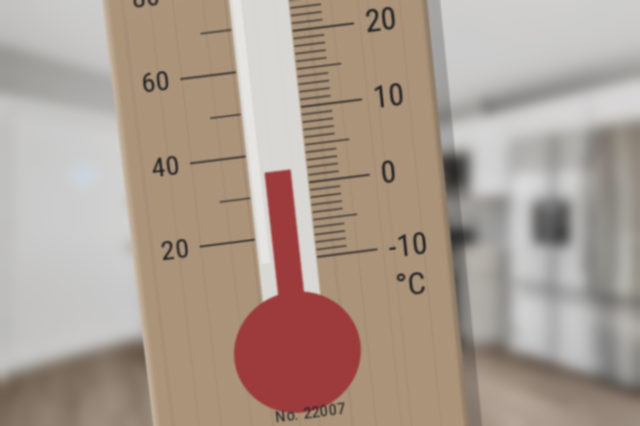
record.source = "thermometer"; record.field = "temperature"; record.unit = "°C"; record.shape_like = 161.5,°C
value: 2,°C
